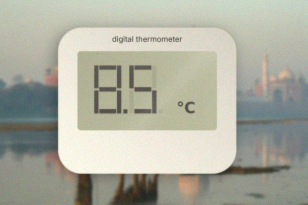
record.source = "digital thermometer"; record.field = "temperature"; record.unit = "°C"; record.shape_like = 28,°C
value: 8.5,°C
